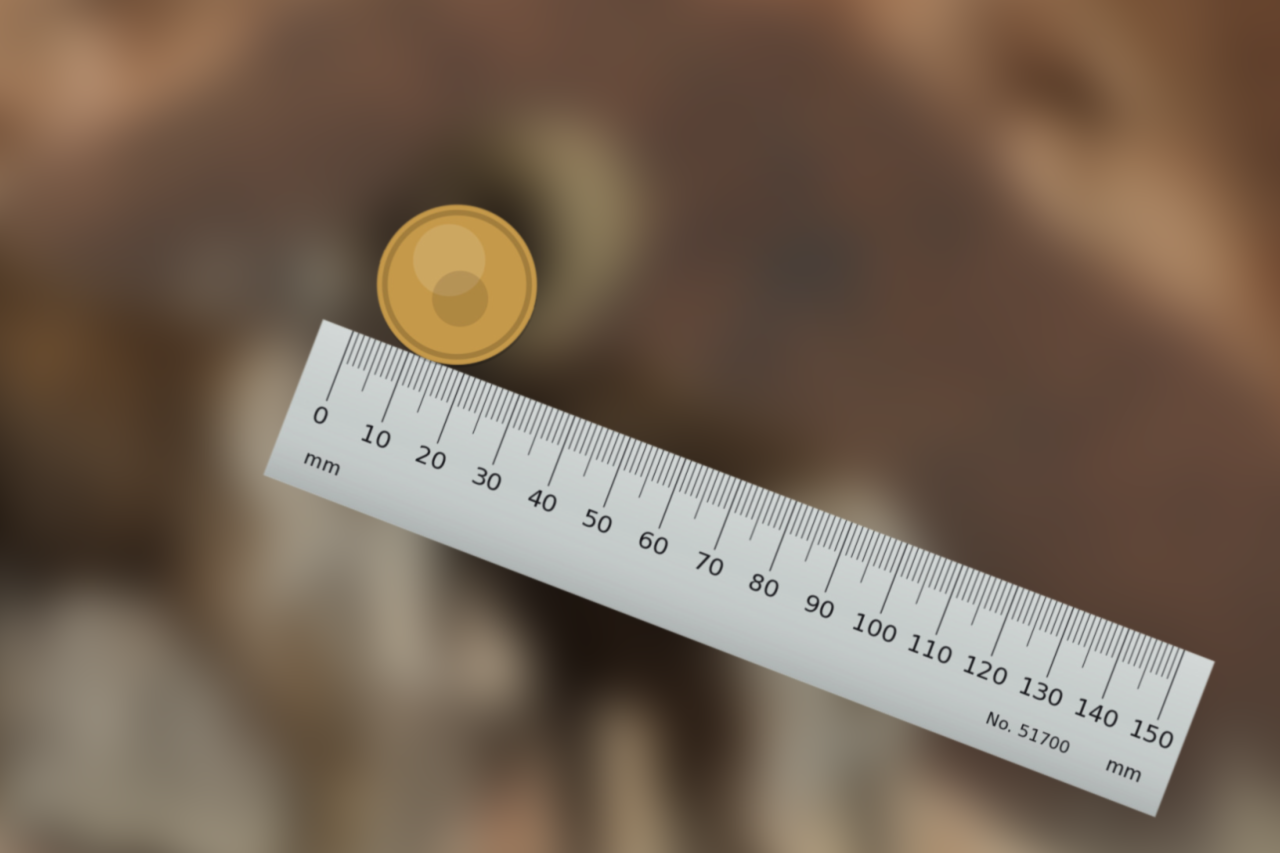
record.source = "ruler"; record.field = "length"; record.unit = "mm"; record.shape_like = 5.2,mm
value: 27,mm
